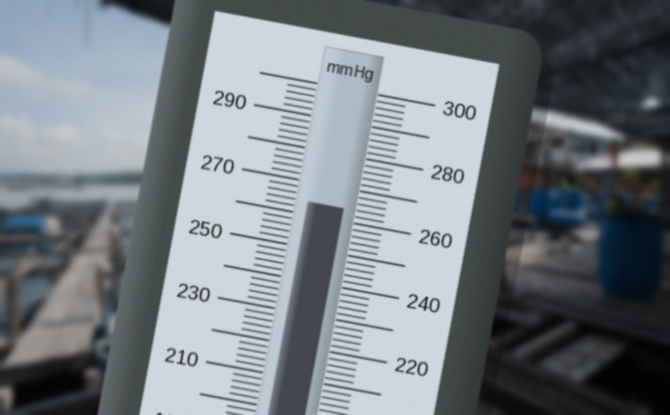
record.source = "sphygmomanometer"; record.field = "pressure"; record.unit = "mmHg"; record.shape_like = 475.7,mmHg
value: 264,mmHg
